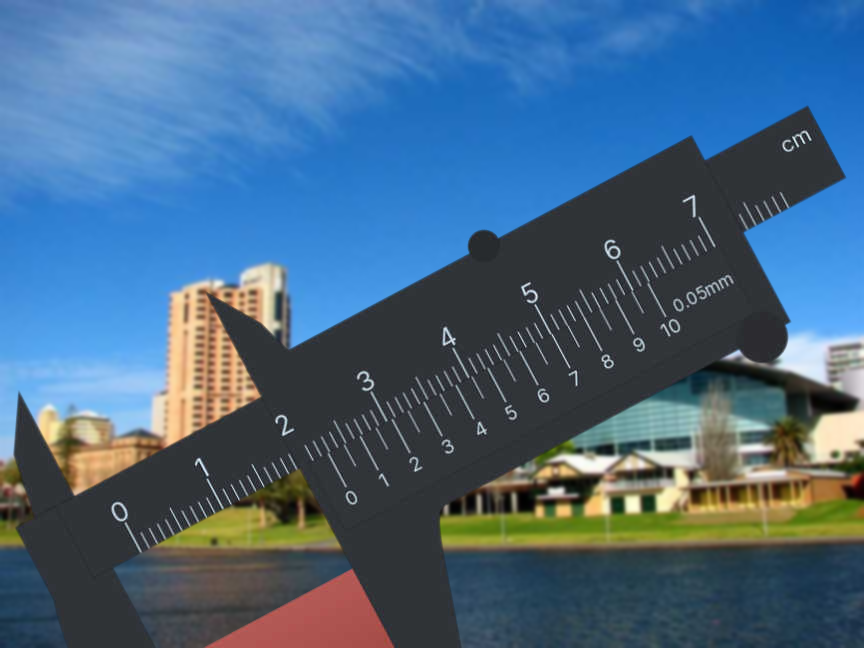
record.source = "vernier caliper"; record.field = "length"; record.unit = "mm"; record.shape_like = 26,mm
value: 22.8,mm
